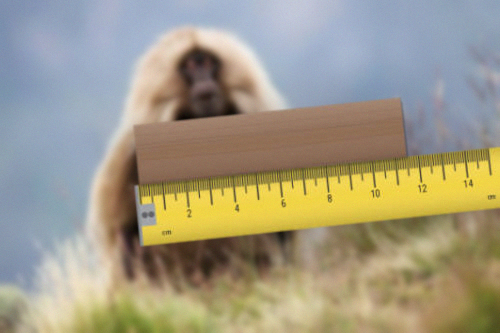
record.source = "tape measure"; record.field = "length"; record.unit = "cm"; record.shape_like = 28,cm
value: 11.5,cm
